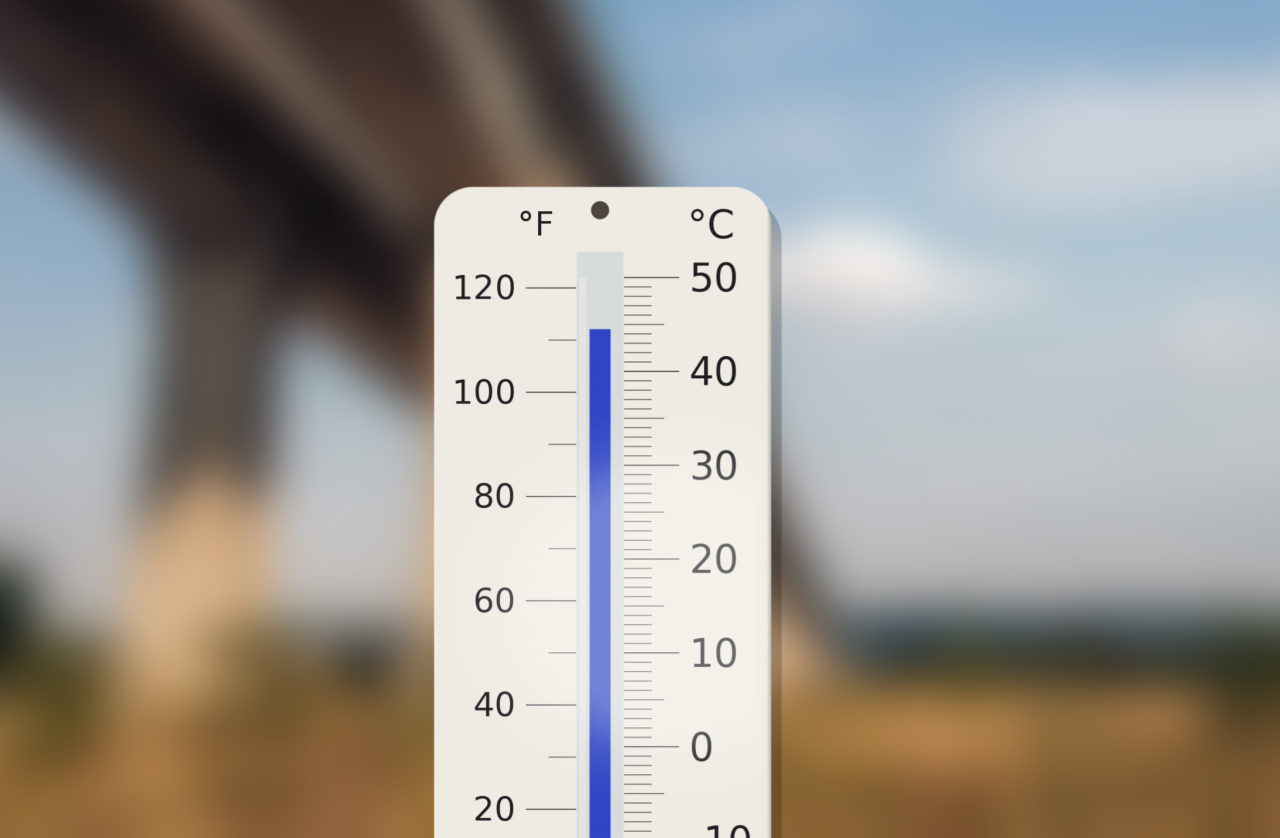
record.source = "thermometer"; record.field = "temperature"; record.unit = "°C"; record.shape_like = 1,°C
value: 44.5,°C
